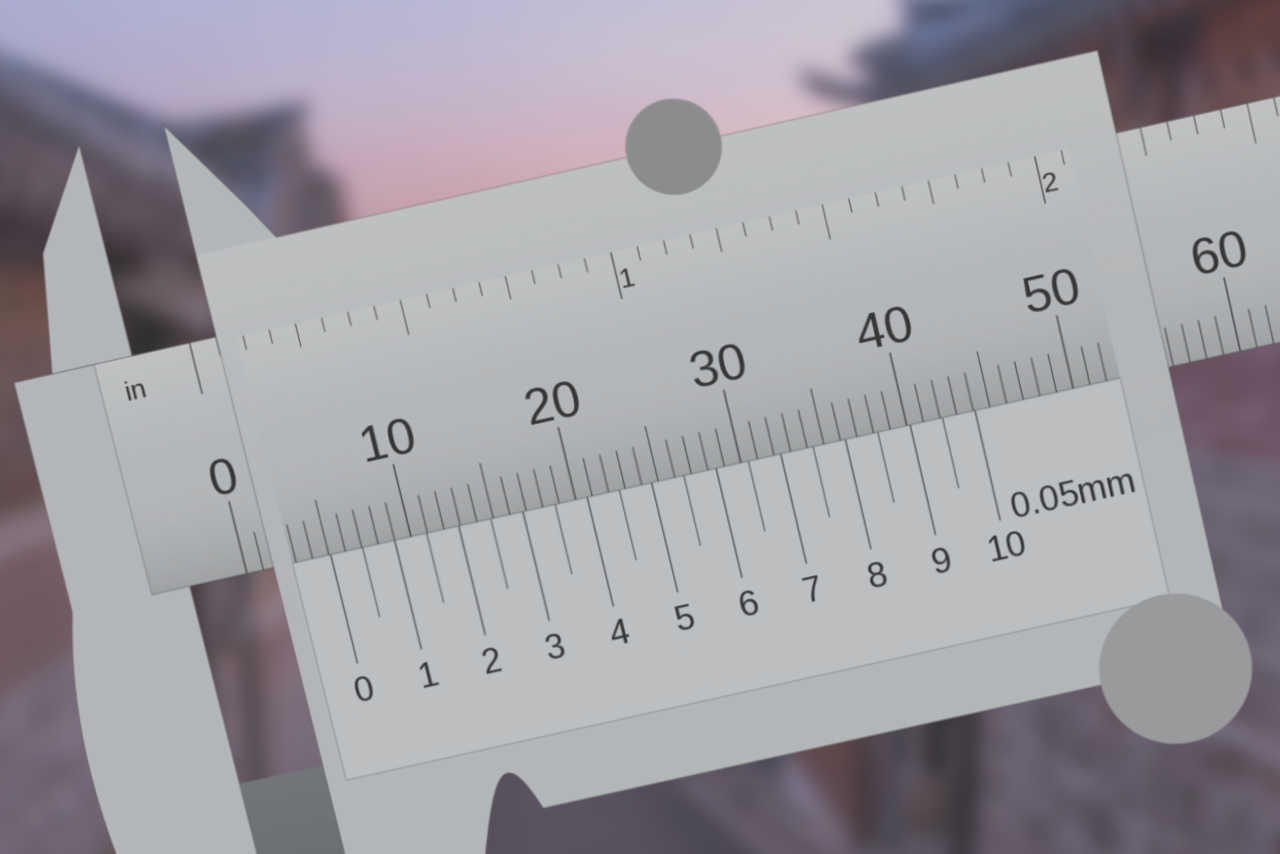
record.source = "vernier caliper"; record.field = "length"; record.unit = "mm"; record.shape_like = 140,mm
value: 5.1,mm
